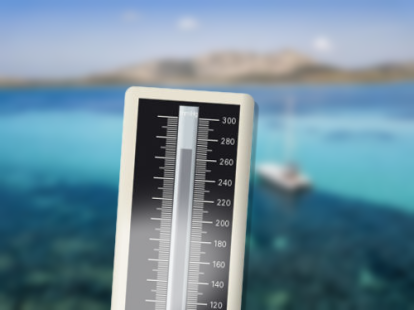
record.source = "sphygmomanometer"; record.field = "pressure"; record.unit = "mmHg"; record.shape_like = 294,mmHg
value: 270,mmHg
